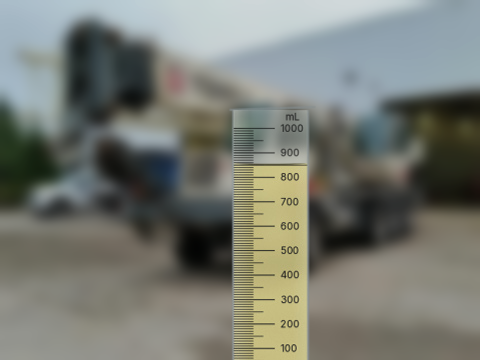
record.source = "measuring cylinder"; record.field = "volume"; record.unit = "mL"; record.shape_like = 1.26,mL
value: 850,mL
